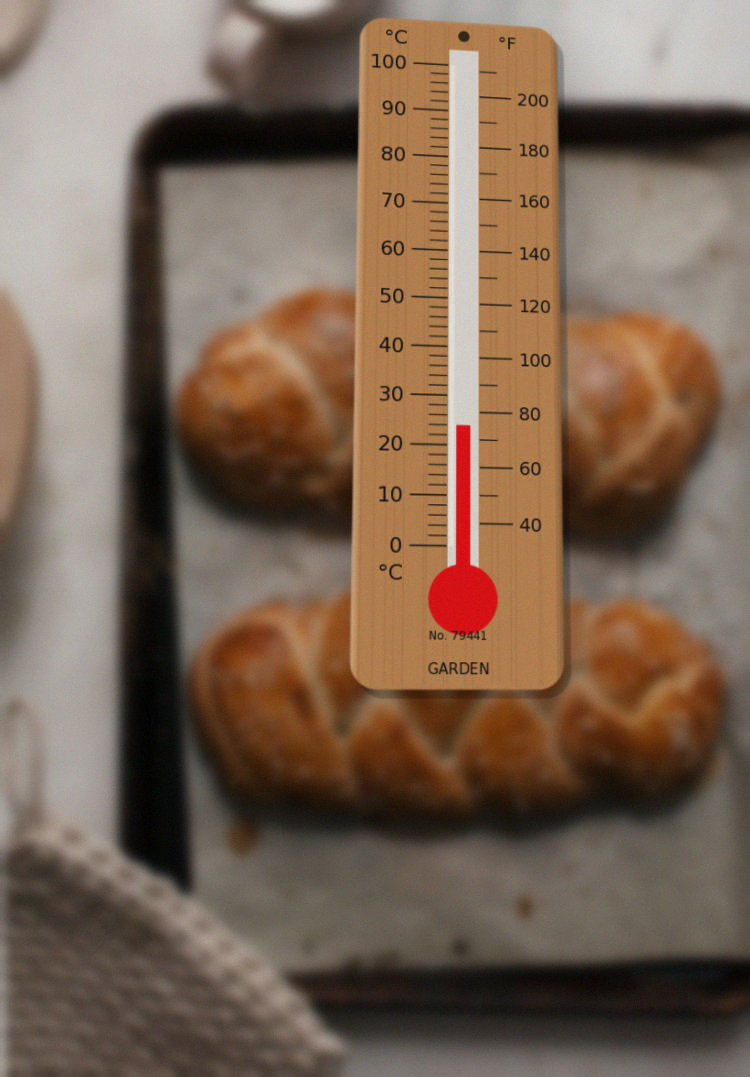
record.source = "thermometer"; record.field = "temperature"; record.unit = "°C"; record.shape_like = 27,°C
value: 24,°C
